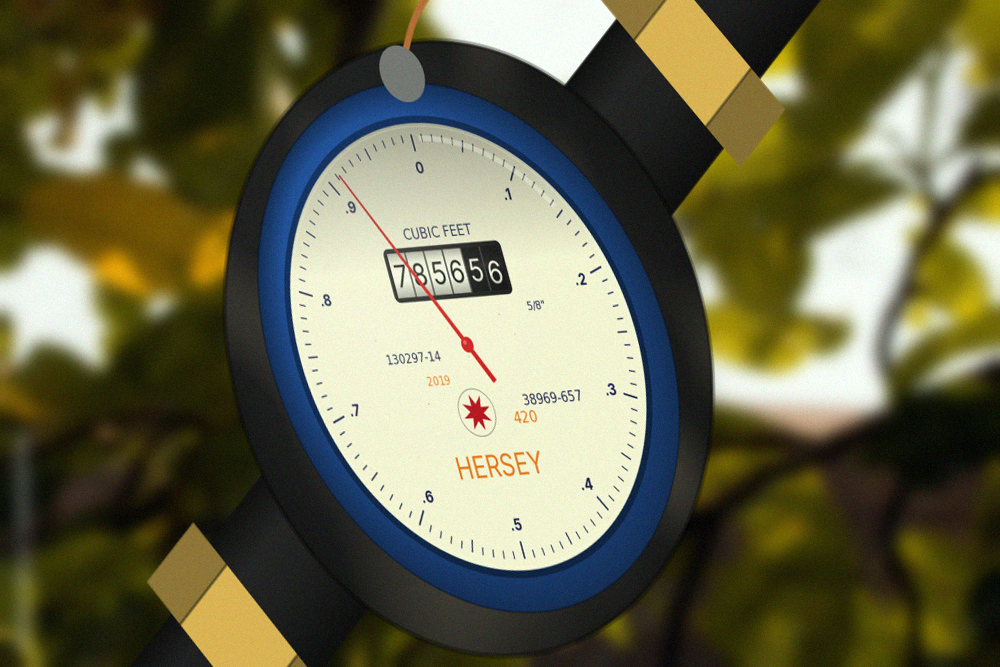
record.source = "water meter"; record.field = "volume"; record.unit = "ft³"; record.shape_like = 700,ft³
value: 785655.91,ft³
